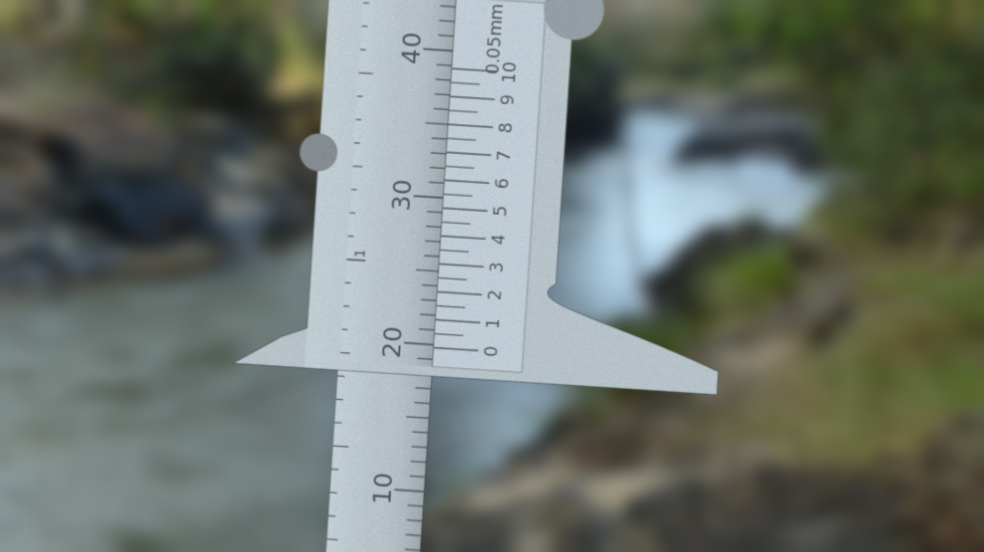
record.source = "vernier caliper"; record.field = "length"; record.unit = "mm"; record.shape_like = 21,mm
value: 19.8,mm
